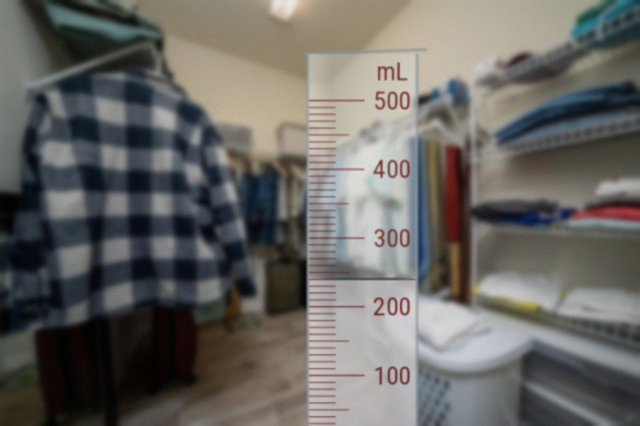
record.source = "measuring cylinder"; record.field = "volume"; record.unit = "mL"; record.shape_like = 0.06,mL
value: 240,mL
